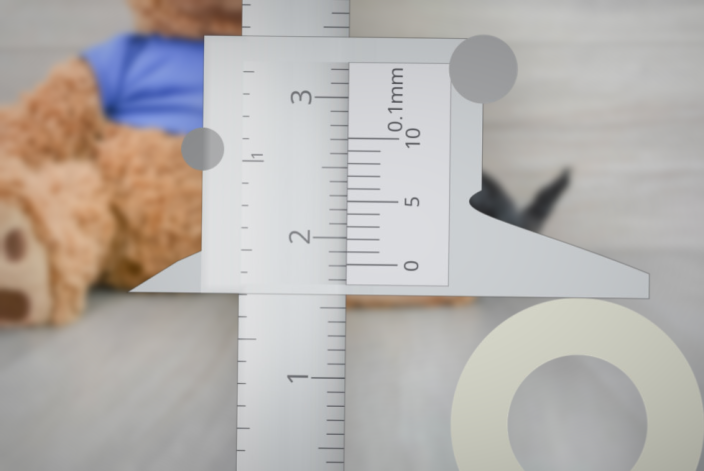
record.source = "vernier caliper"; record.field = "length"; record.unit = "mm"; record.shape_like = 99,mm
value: 18.1,mm
